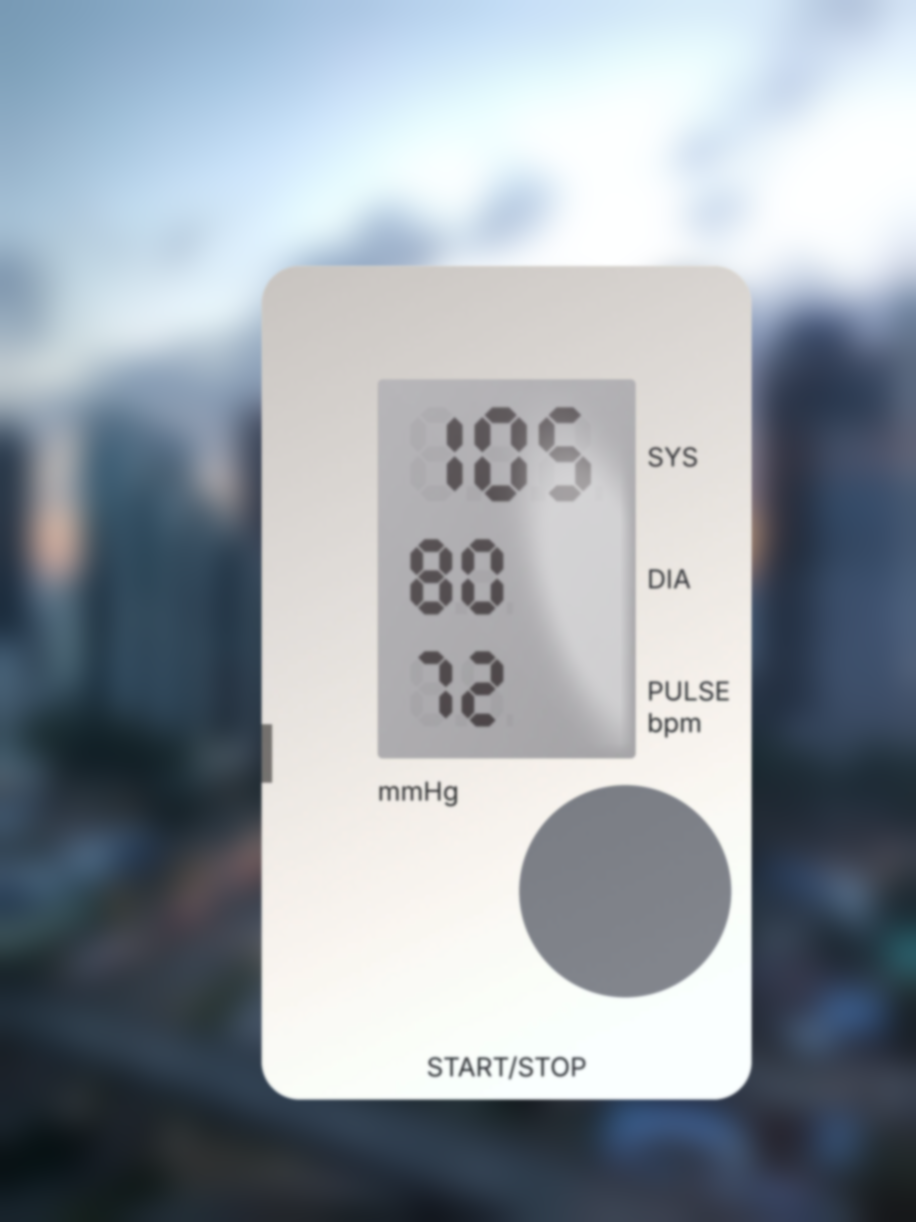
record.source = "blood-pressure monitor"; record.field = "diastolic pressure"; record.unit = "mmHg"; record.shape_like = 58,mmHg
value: 80,mmHg
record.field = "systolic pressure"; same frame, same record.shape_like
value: 105,mmHg
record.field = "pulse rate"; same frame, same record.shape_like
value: 72,bpm
